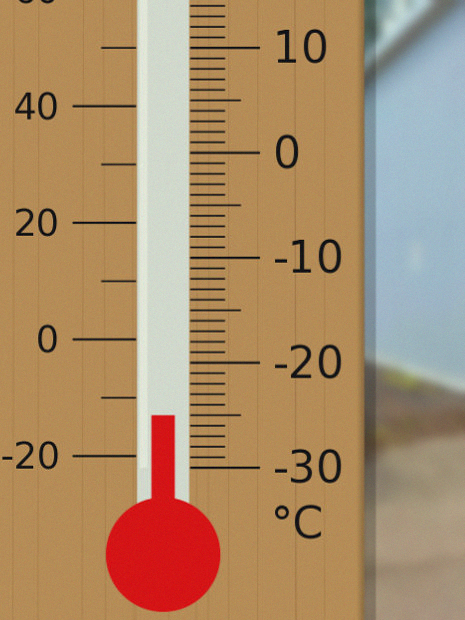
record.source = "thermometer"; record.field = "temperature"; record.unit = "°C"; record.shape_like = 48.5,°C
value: -25,°C
